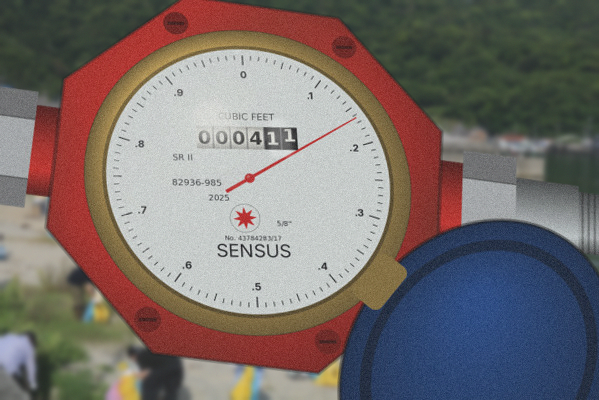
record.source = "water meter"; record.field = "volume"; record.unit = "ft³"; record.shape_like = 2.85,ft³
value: 411.16,ft³
